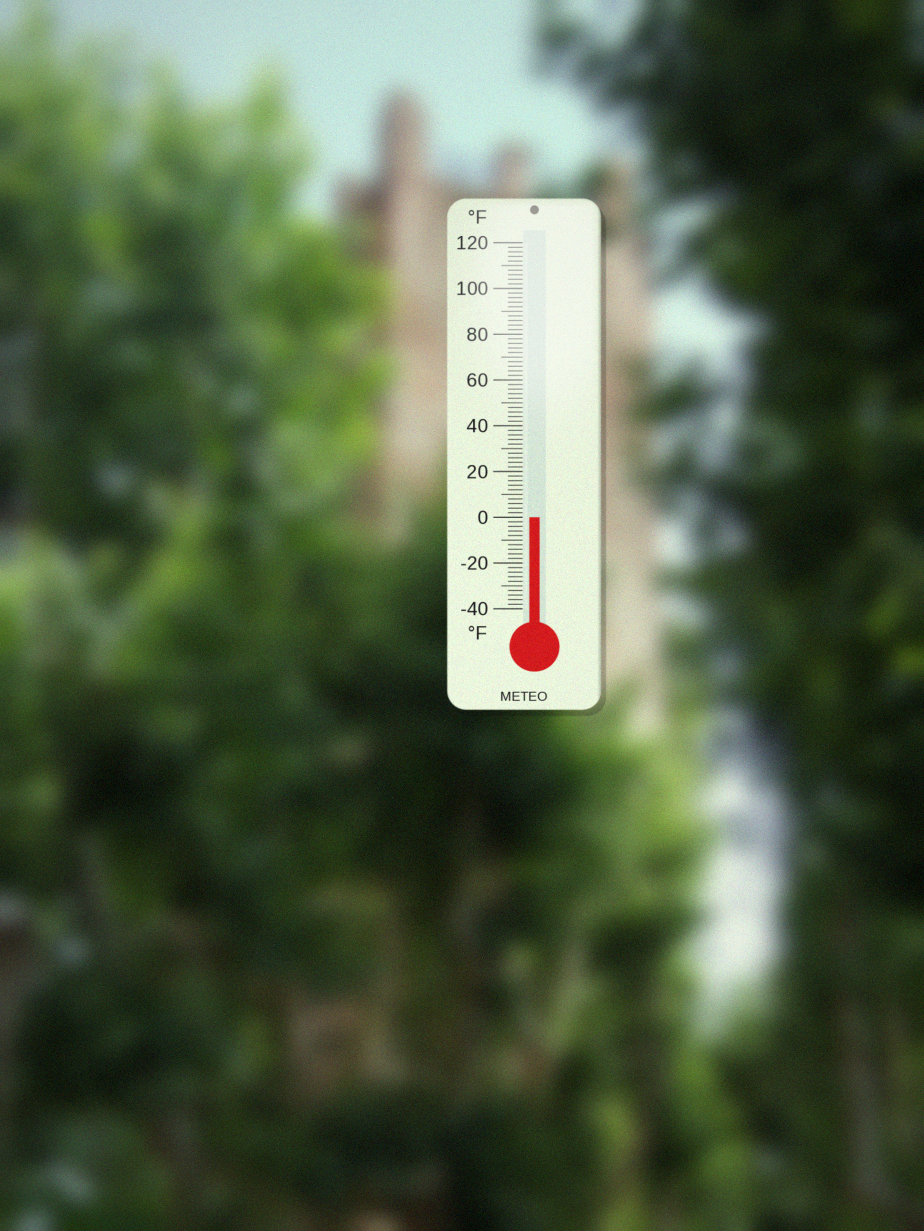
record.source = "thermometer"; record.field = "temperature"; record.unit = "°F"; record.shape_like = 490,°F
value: 0,°F
